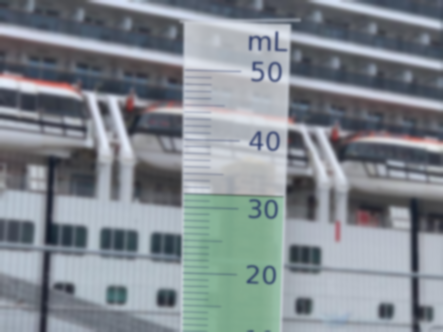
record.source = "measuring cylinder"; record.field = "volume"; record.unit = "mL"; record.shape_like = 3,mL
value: 32,mL
